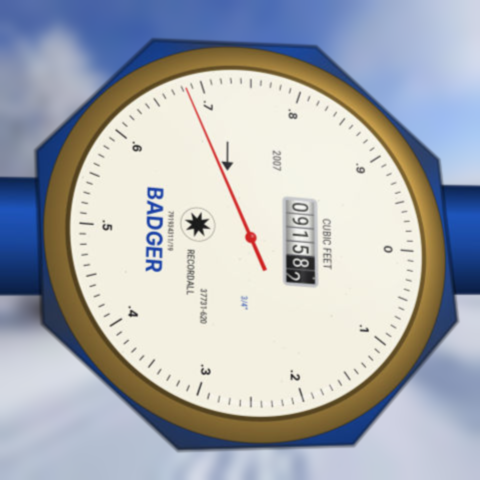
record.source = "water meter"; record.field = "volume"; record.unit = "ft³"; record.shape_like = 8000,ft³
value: 91581.68,ft³
